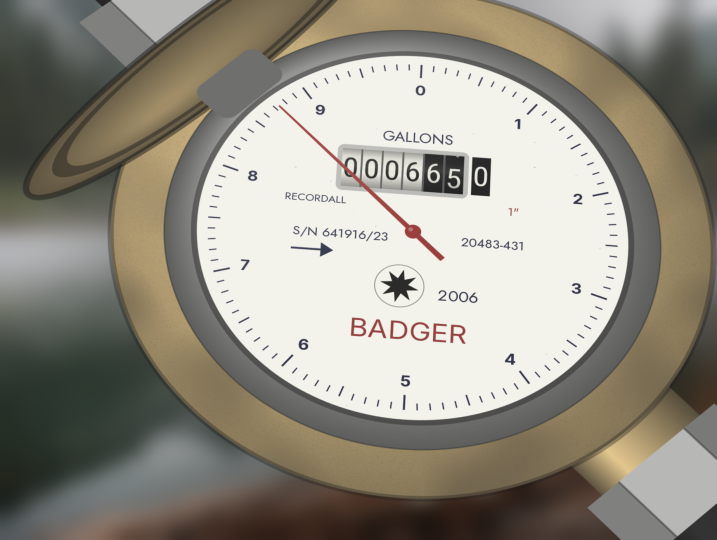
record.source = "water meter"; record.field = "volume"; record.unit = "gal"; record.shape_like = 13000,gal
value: 6648.7,gal
